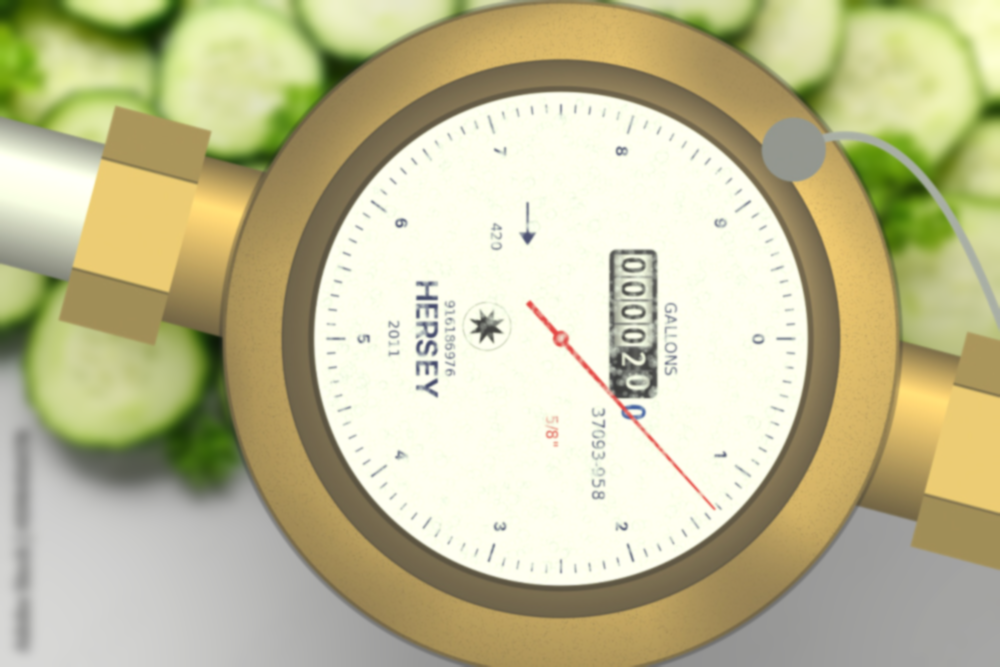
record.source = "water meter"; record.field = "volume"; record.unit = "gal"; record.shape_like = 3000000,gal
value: 201.3,gal
